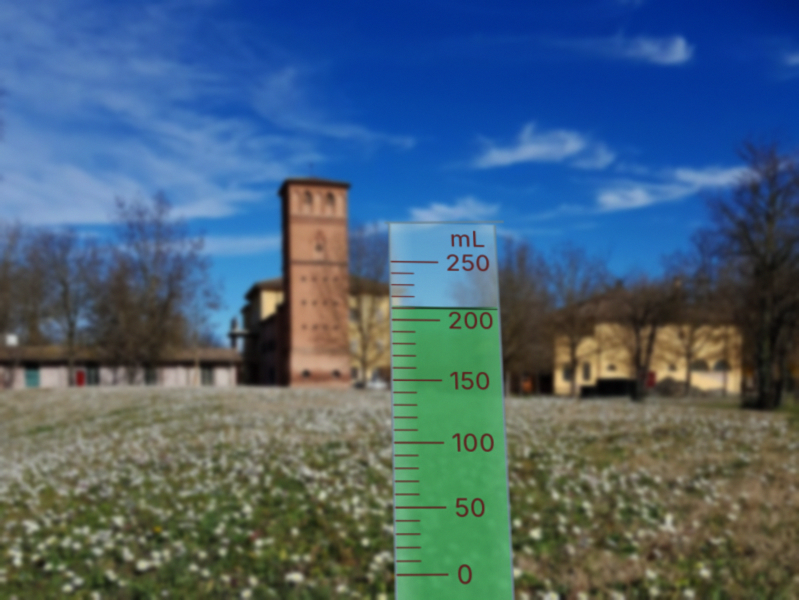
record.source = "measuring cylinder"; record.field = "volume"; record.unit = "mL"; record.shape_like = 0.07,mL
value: 210,mL
